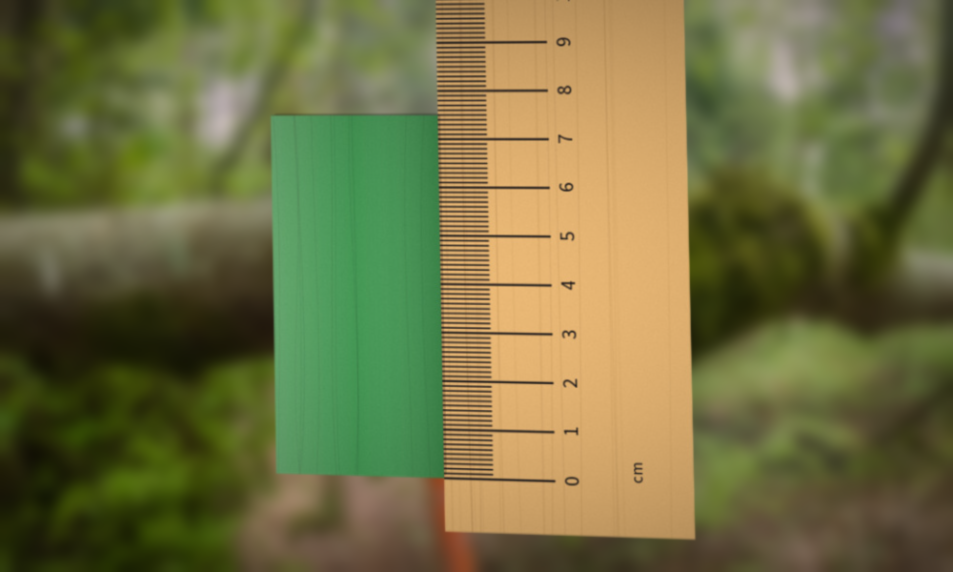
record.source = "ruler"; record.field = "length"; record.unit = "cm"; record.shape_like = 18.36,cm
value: 7.5,cm
